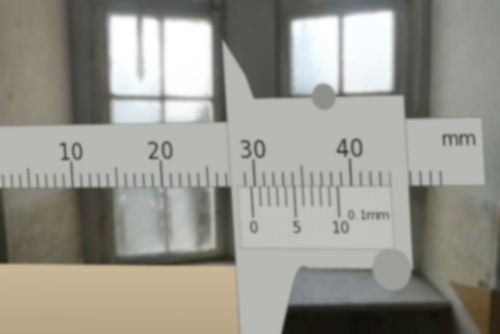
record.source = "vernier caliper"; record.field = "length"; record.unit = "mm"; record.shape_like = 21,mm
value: 29.6,mm
